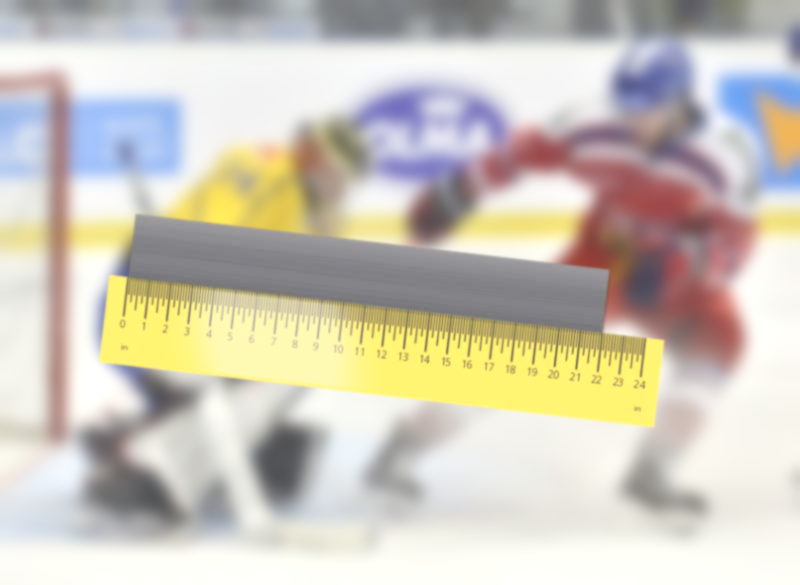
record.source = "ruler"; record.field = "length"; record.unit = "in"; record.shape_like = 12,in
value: 22,in
